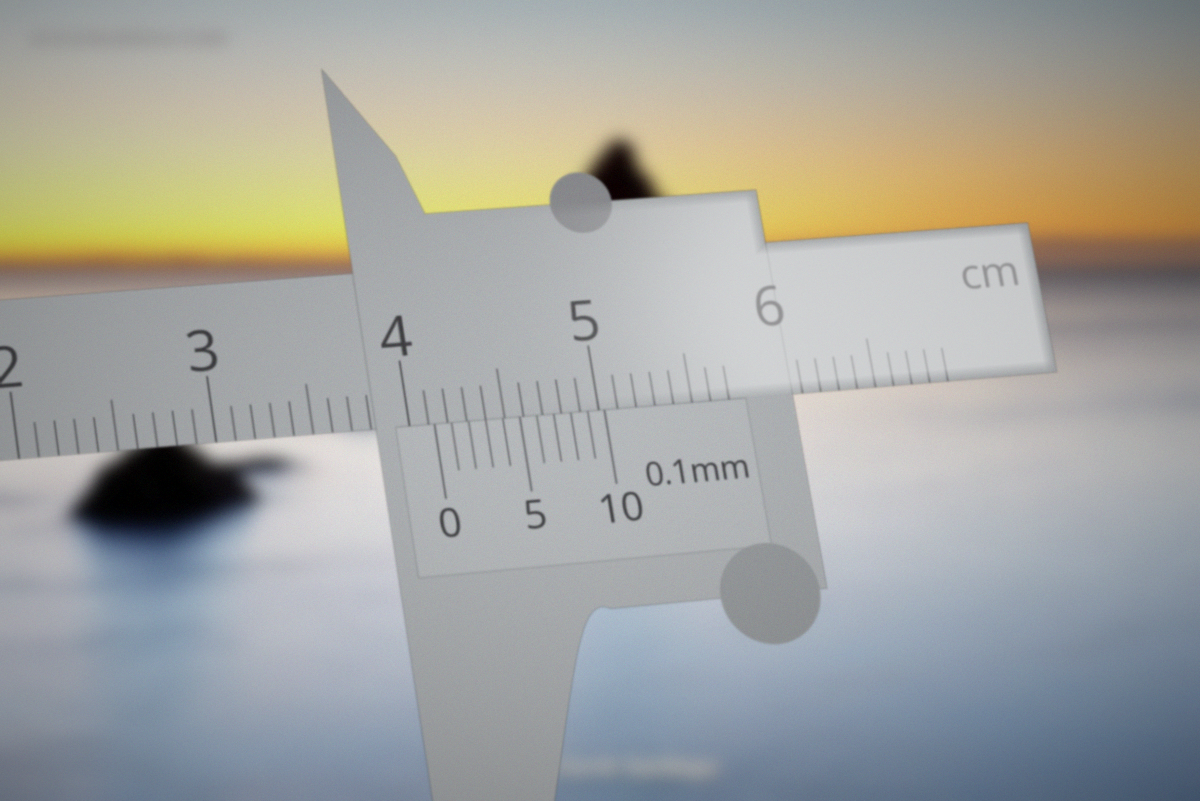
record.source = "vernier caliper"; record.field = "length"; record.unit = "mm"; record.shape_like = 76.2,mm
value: 41.3,mm
